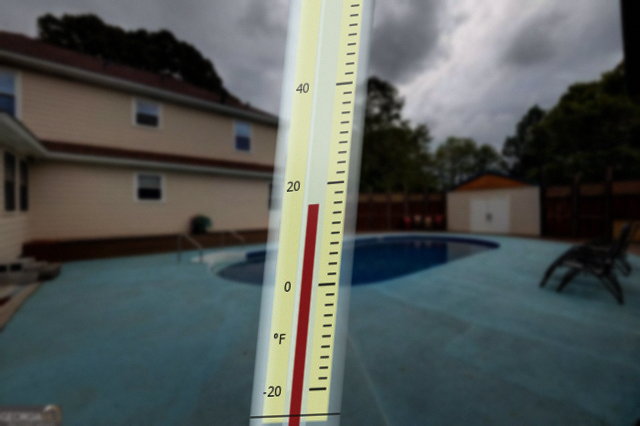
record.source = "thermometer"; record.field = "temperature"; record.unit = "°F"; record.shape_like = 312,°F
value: 16,°F
